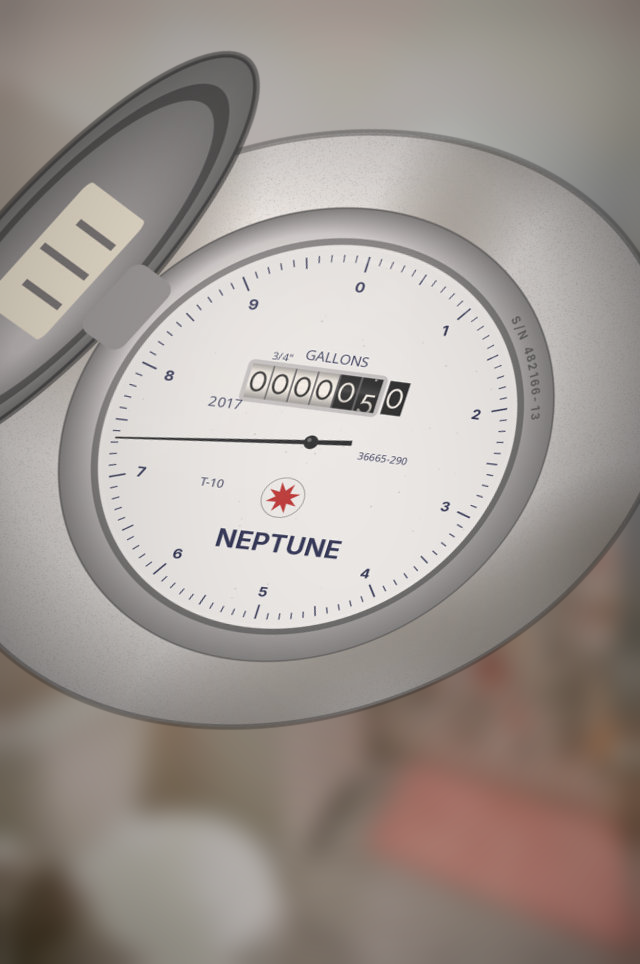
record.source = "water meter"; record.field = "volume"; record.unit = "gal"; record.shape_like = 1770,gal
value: 47.3,gal
